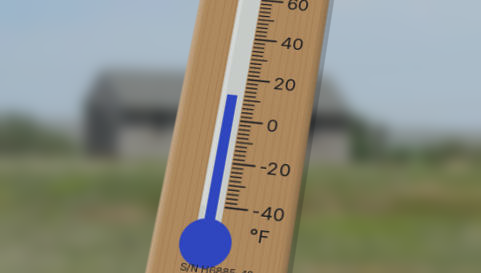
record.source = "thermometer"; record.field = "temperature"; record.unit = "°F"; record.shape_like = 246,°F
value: 12,°F
